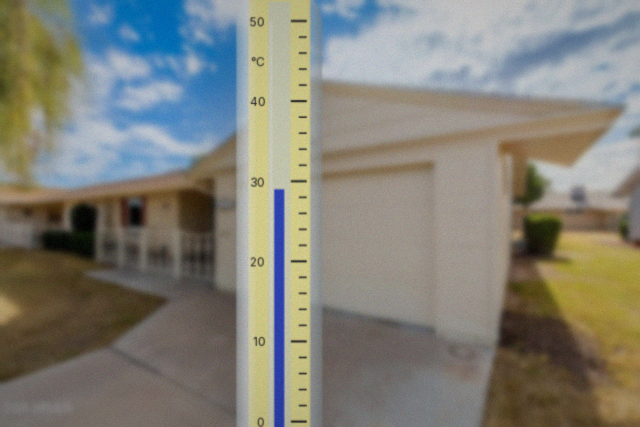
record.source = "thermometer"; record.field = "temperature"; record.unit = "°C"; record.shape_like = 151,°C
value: 29,°C
